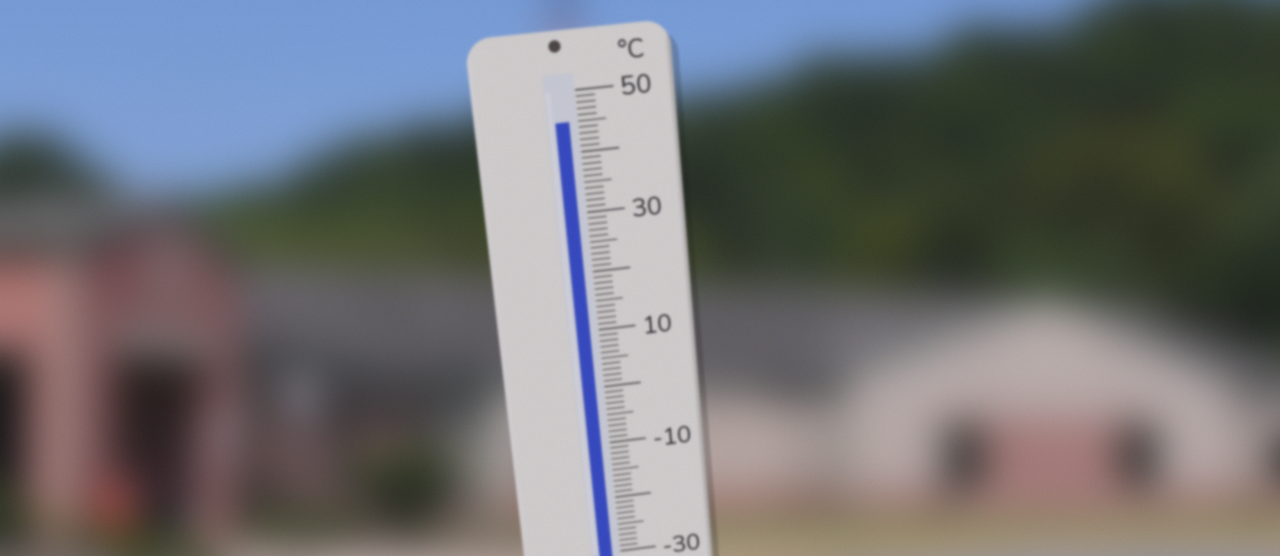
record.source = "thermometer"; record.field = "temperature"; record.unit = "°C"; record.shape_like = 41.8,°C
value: 45,°C
